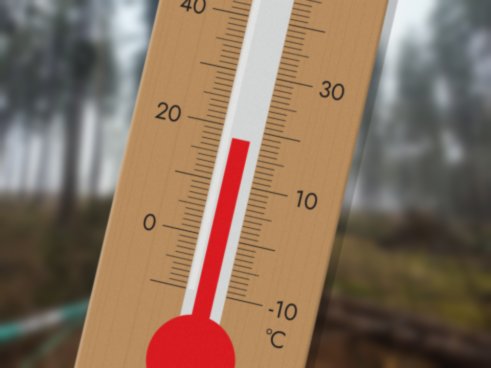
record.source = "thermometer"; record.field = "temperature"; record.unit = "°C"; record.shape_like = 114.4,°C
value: 18,°C
